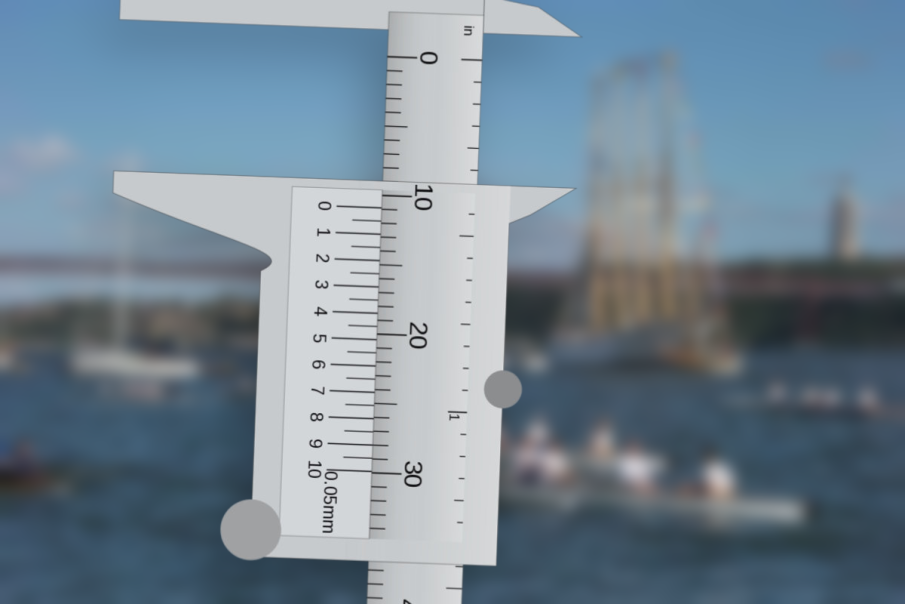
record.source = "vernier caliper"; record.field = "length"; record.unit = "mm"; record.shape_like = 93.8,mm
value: 10.9,mm
